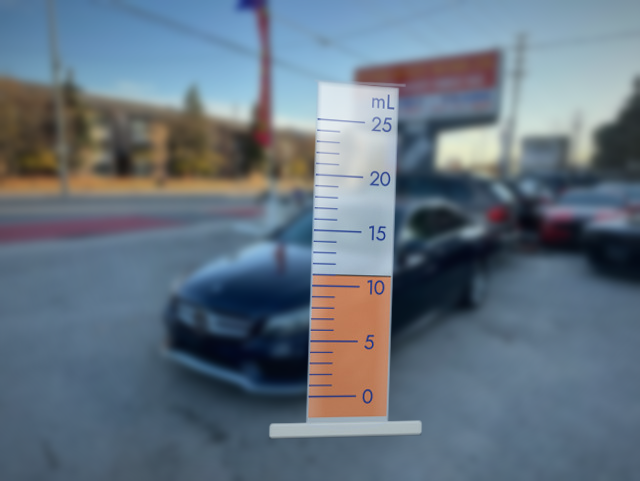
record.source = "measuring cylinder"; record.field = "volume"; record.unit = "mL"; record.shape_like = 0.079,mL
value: 11,mL
